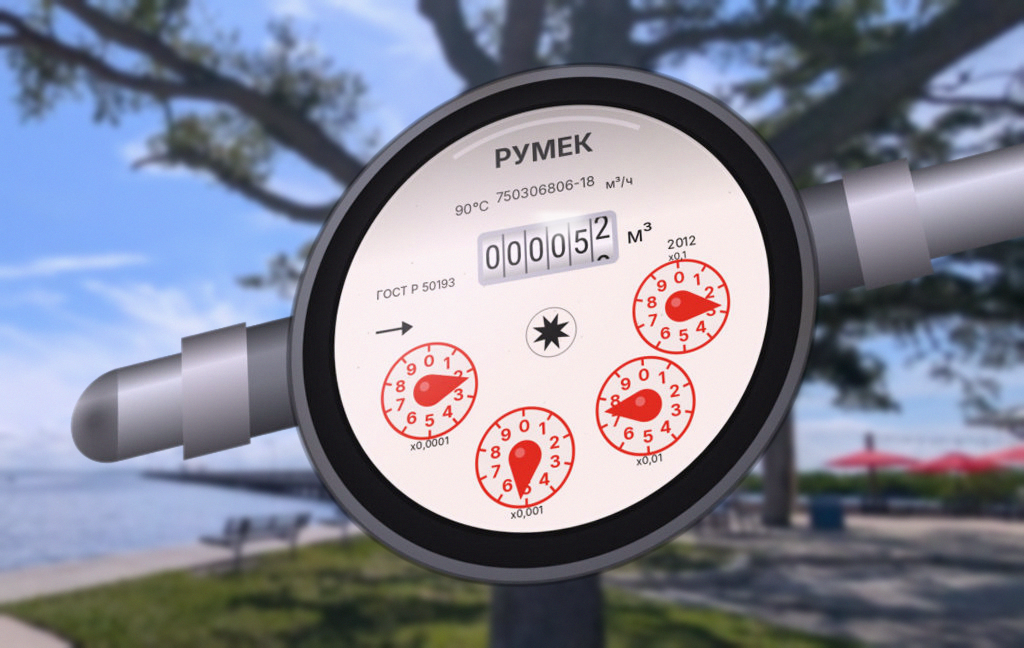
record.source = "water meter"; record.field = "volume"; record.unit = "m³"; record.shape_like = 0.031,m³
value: 52.2752,m³
